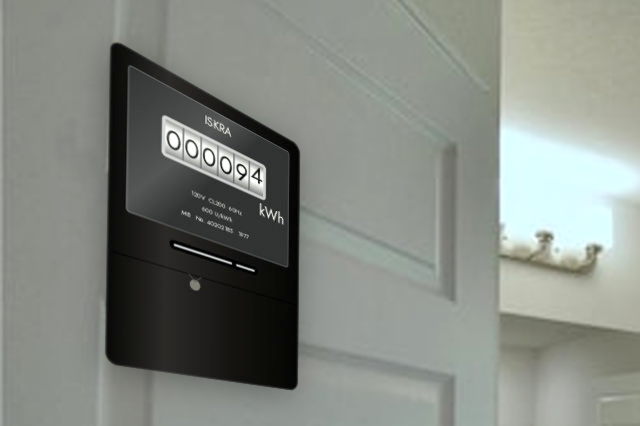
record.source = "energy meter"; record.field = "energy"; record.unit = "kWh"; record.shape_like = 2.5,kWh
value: 94,kWh
